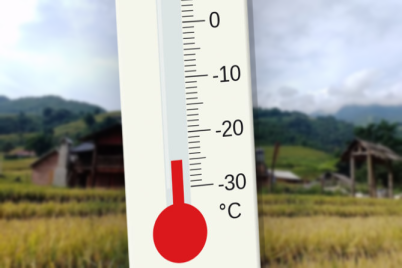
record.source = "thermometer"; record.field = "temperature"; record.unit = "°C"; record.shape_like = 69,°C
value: -25,°C
